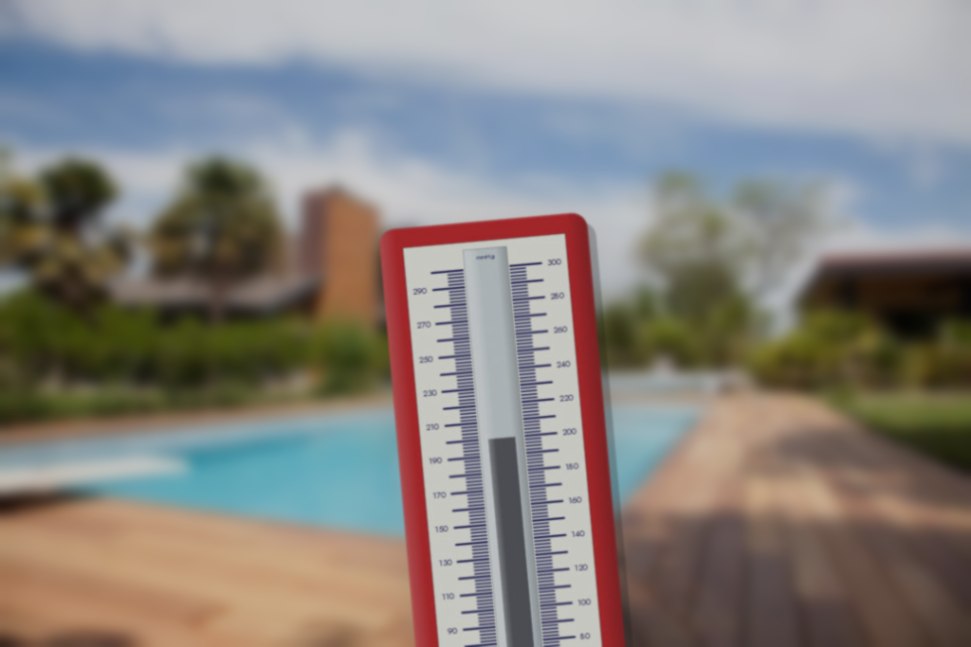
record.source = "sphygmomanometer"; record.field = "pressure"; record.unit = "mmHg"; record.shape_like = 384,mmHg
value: 200,mmHg
